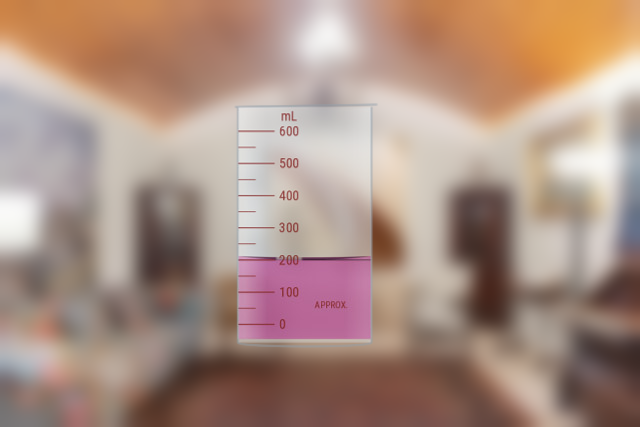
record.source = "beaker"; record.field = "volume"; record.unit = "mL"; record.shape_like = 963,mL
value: 200,mL
